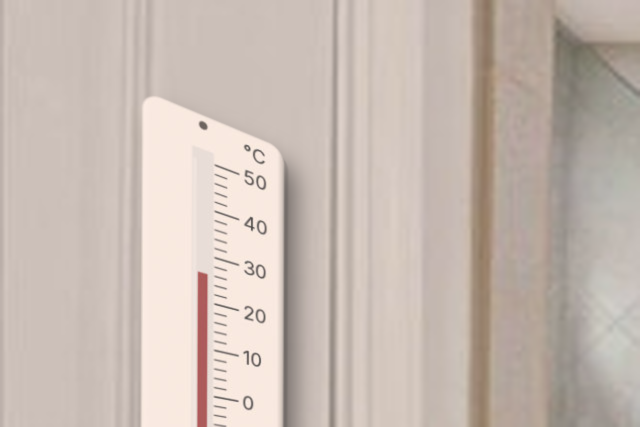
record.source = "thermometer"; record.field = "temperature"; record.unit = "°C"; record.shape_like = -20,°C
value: 26,°C
